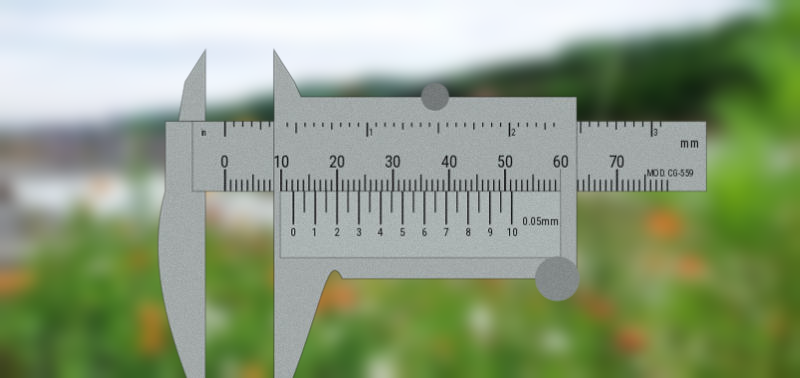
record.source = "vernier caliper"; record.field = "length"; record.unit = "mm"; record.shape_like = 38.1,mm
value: 12.2,mm
